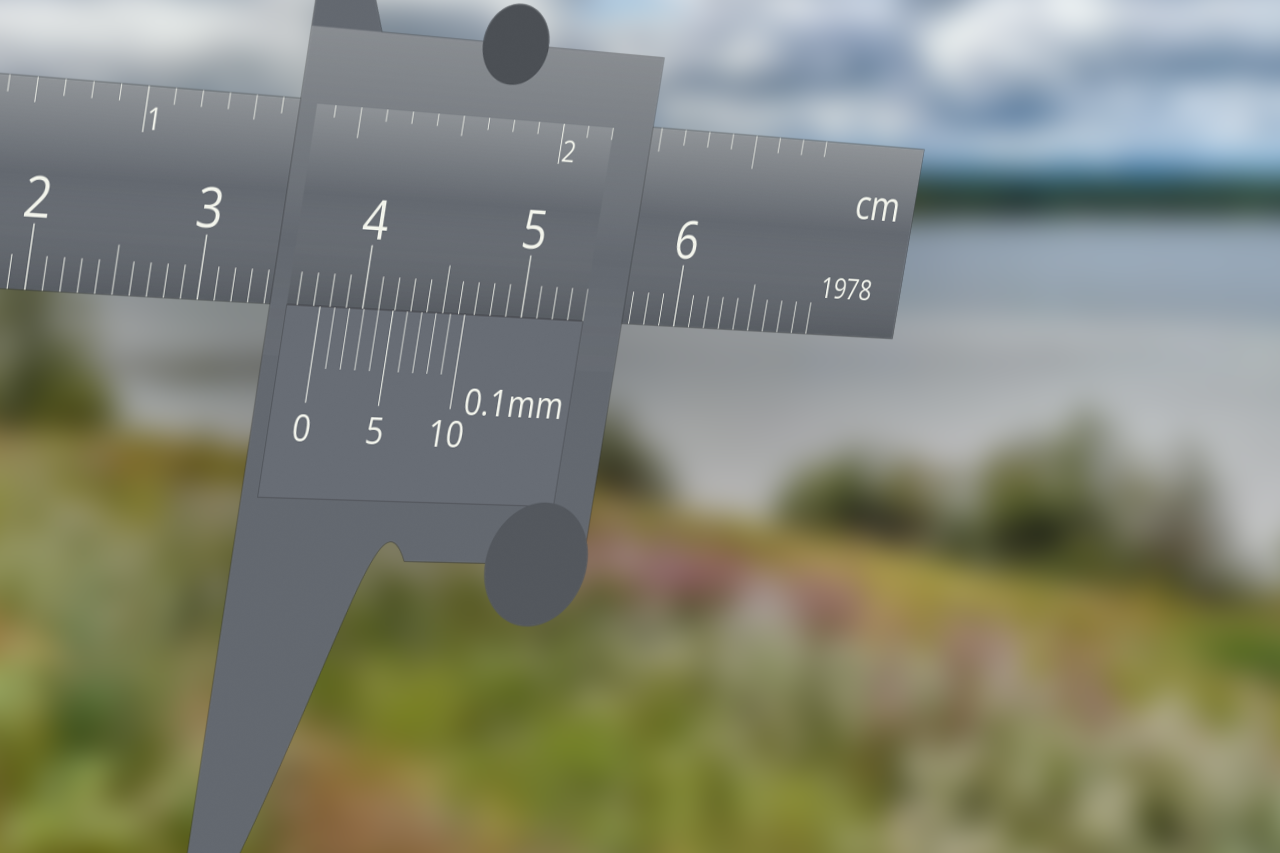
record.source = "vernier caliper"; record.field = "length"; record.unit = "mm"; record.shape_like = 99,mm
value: 37.4,mm
